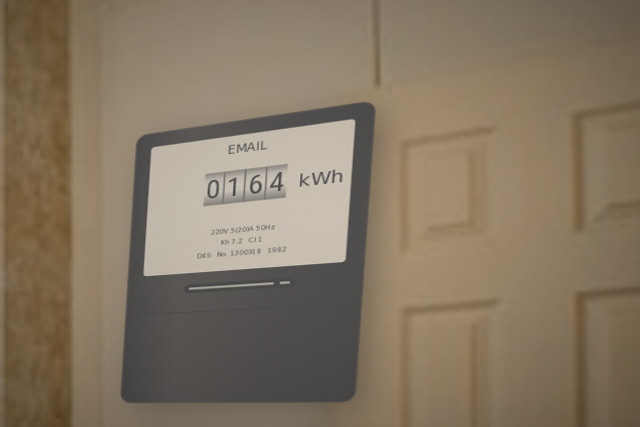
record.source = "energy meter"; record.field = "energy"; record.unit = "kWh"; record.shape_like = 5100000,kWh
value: 164,kWh
